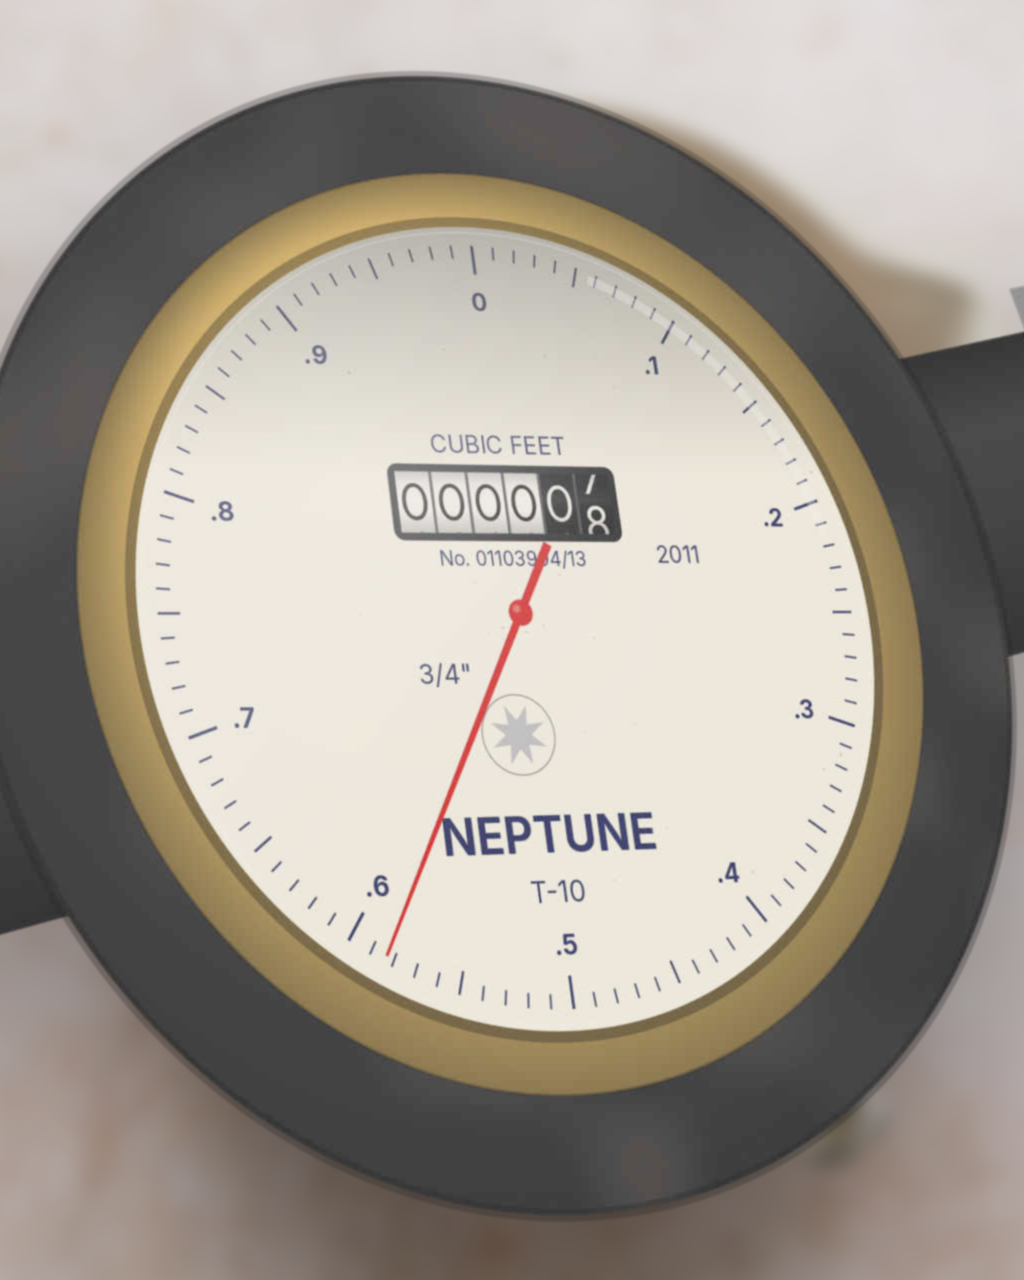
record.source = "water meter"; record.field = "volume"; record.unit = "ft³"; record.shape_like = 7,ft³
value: 7.58,ft³
